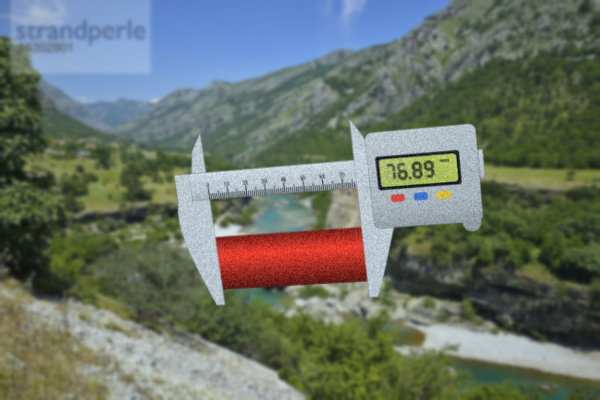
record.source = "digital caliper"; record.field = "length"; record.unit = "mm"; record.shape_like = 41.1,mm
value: 76.89,mm
